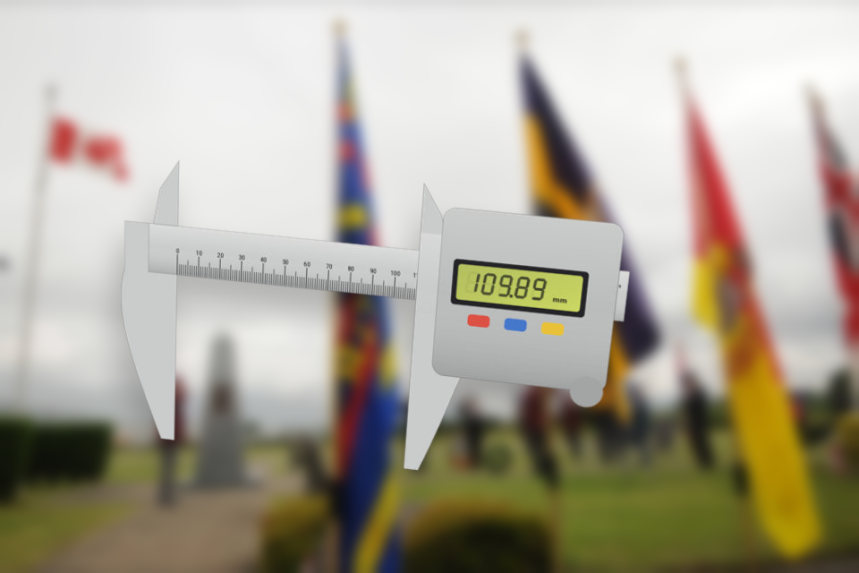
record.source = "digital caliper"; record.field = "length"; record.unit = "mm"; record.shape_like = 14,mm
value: 109.89,mm
